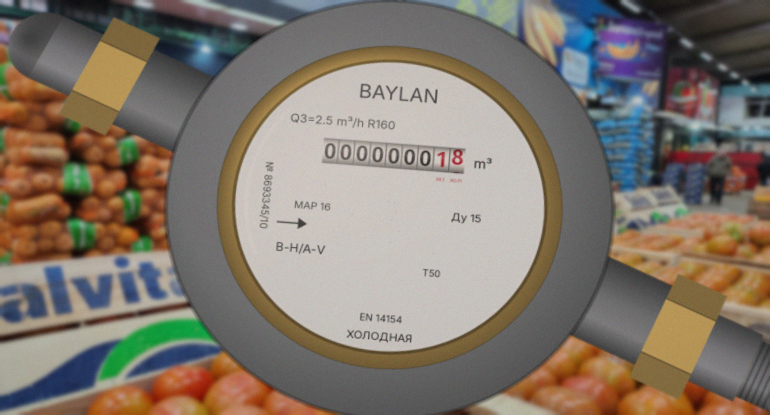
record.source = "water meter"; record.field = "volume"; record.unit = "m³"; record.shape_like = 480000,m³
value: 0.18,m³
